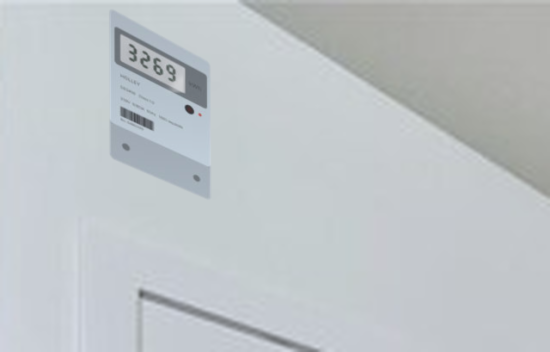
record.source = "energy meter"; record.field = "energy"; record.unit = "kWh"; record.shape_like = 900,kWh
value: 3269,kWh
